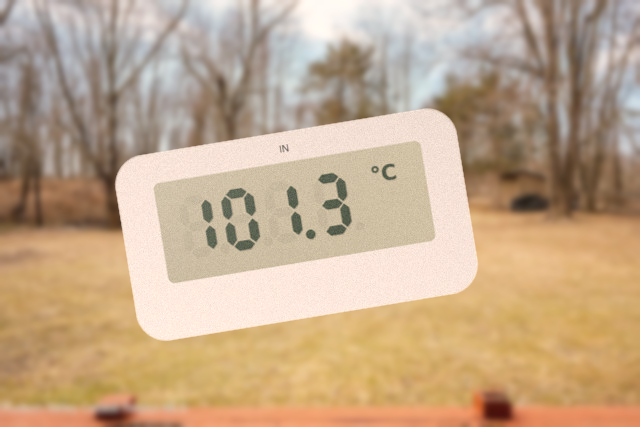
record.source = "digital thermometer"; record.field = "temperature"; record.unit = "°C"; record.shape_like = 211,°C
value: 101.3,°C
